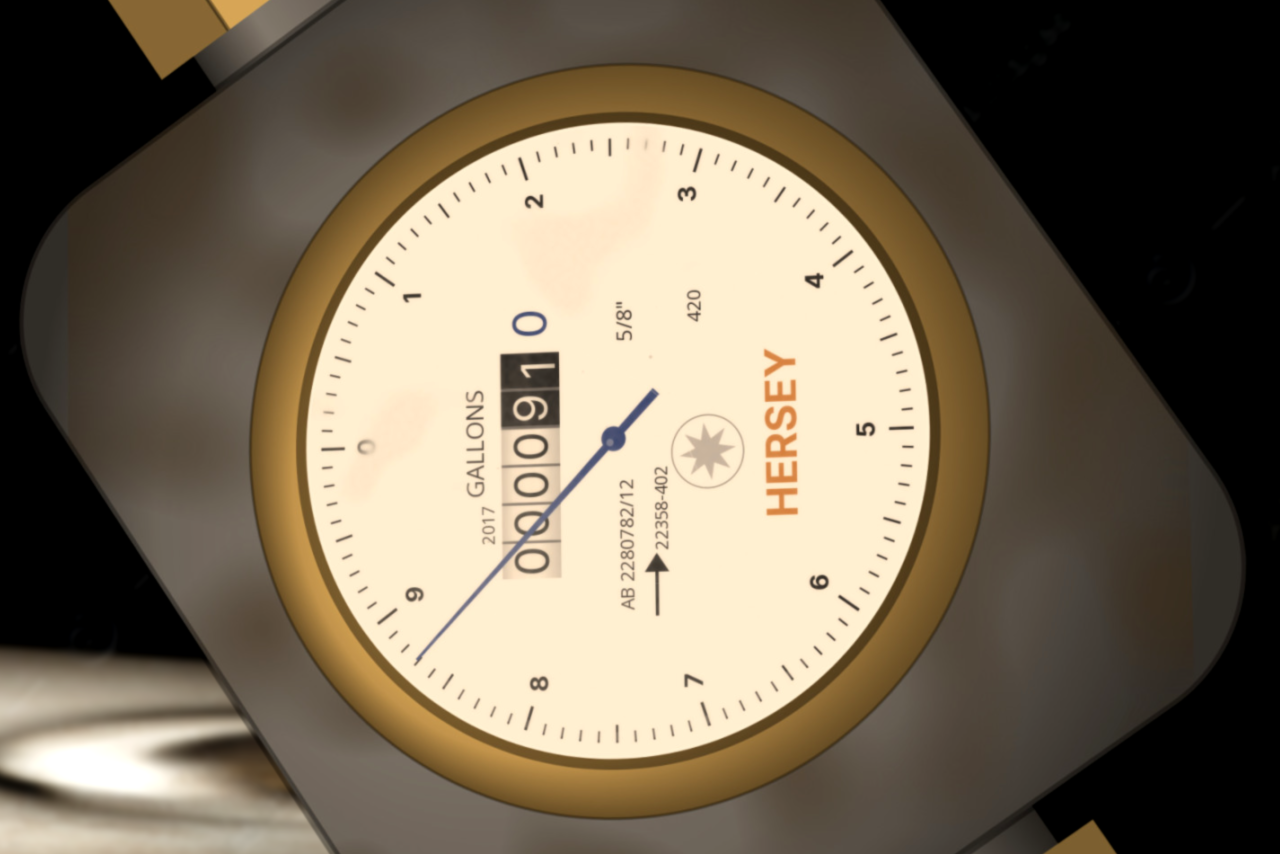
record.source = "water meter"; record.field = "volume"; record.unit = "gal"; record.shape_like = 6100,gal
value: 908.7,gal
